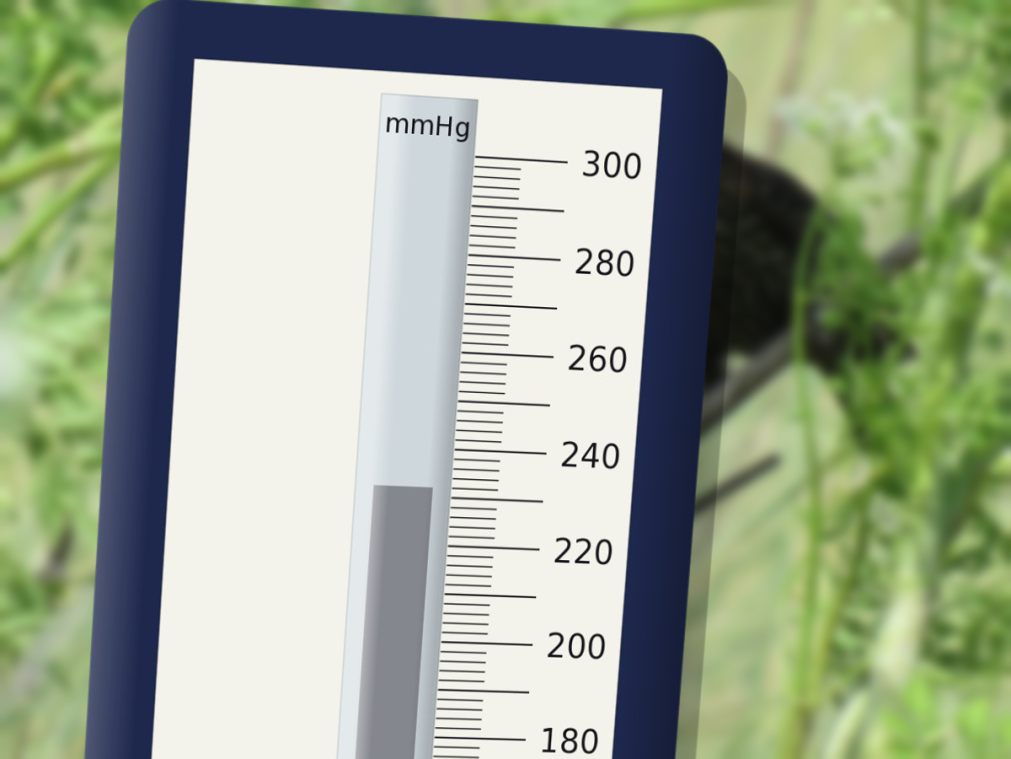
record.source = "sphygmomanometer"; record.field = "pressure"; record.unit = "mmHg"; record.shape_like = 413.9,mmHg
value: 232,mmHg
